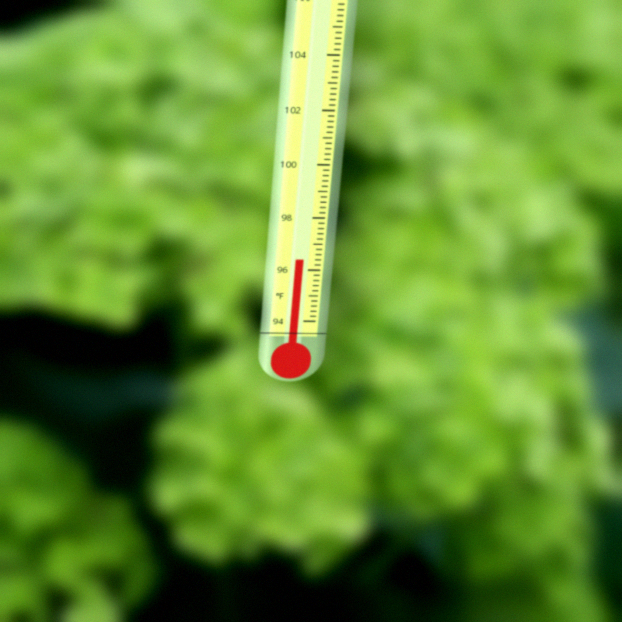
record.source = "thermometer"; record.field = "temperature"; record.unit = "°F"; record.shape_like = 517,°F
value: 96.4,°F
